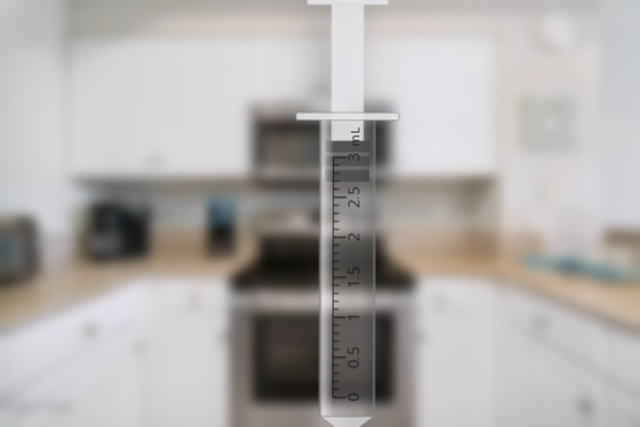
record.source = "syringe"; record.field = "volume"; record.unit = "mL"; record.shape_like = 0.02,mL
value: 2.7,mL
